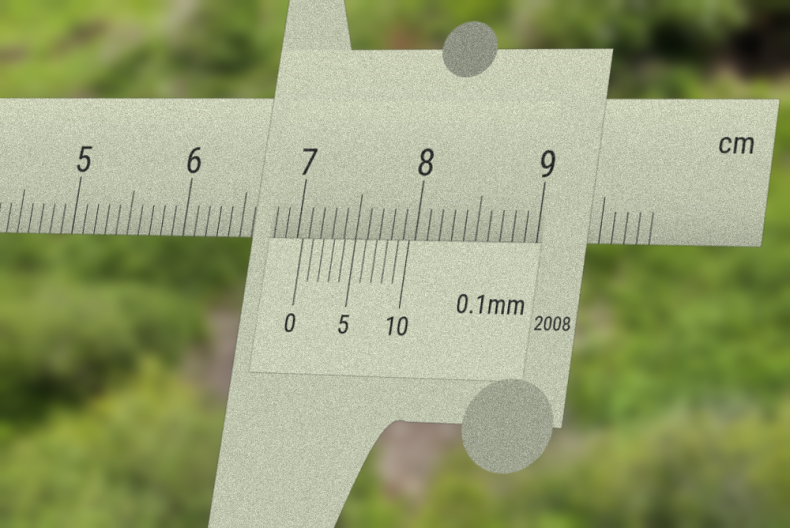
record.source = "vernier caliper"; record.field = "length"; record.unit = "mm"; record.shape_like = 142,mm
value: 70.5,mm
